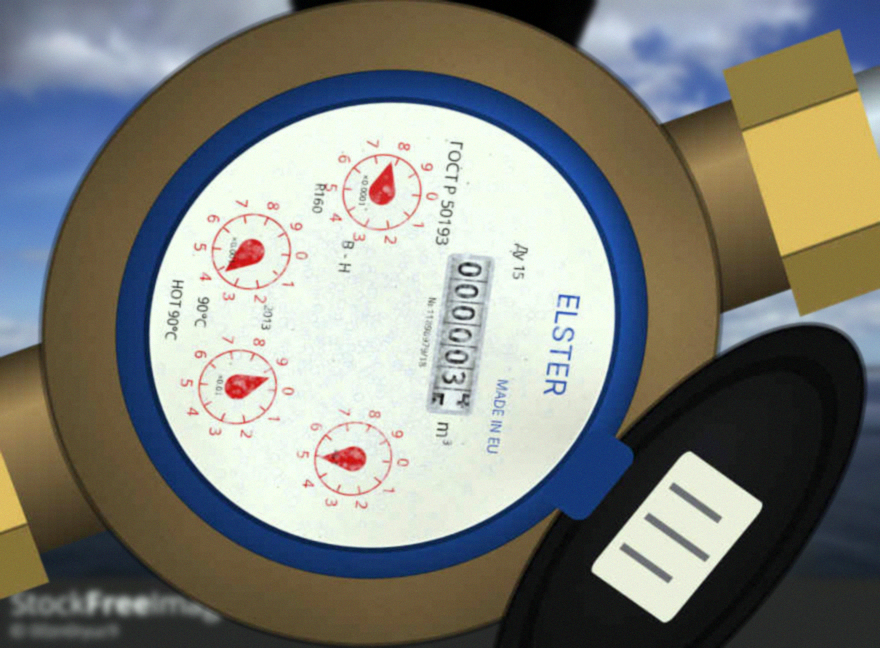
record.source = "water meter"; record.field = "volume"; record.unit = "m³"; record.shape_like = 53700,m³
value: 34.4937,m³
